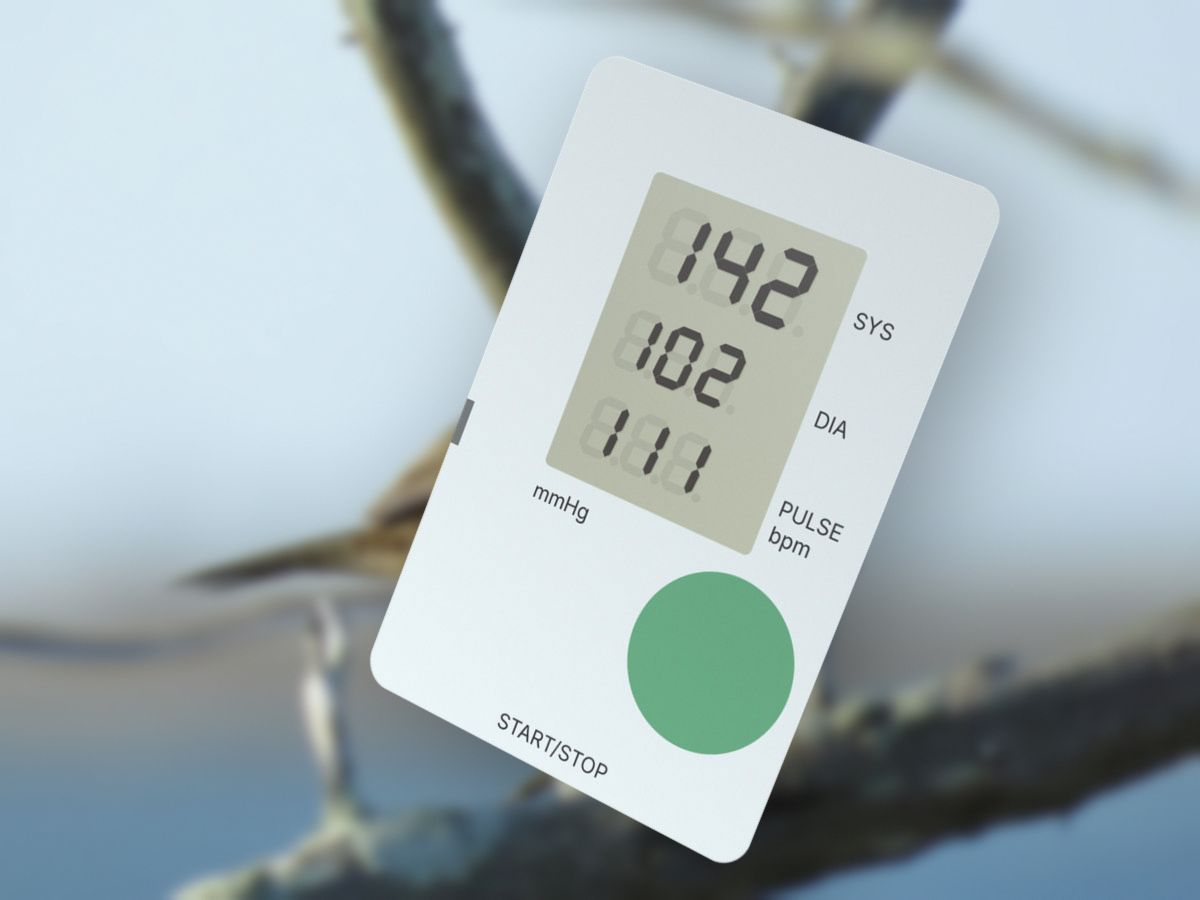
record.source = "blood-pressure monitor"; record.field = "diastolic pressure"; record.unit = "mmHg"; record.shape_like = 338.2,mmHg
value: 102,mmHg
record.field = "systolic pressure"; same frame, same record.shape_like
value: 142,mmHg
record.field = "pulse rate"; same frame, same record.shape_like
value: 111,bpm
